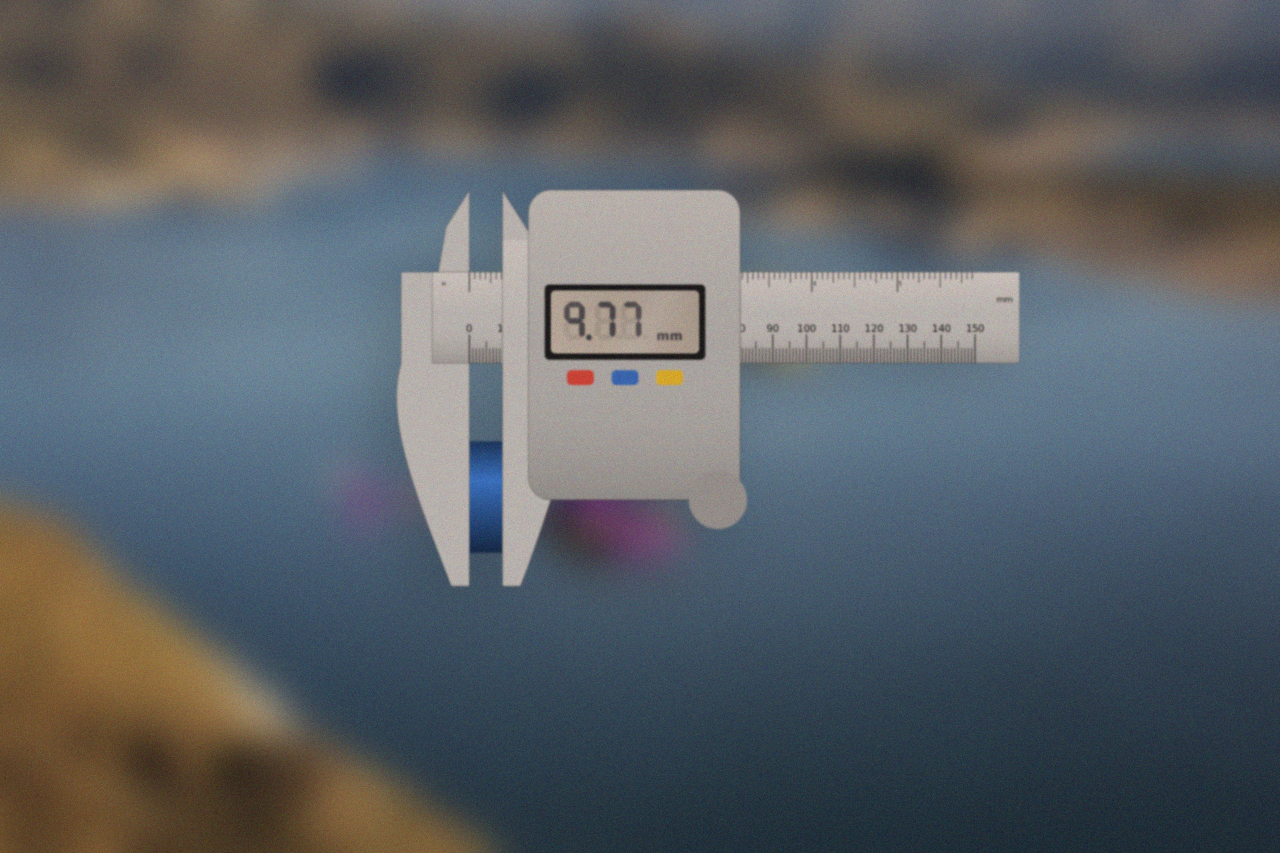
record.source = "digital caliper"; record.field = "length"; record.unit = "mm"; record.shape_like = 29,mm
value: 9.77,mm
